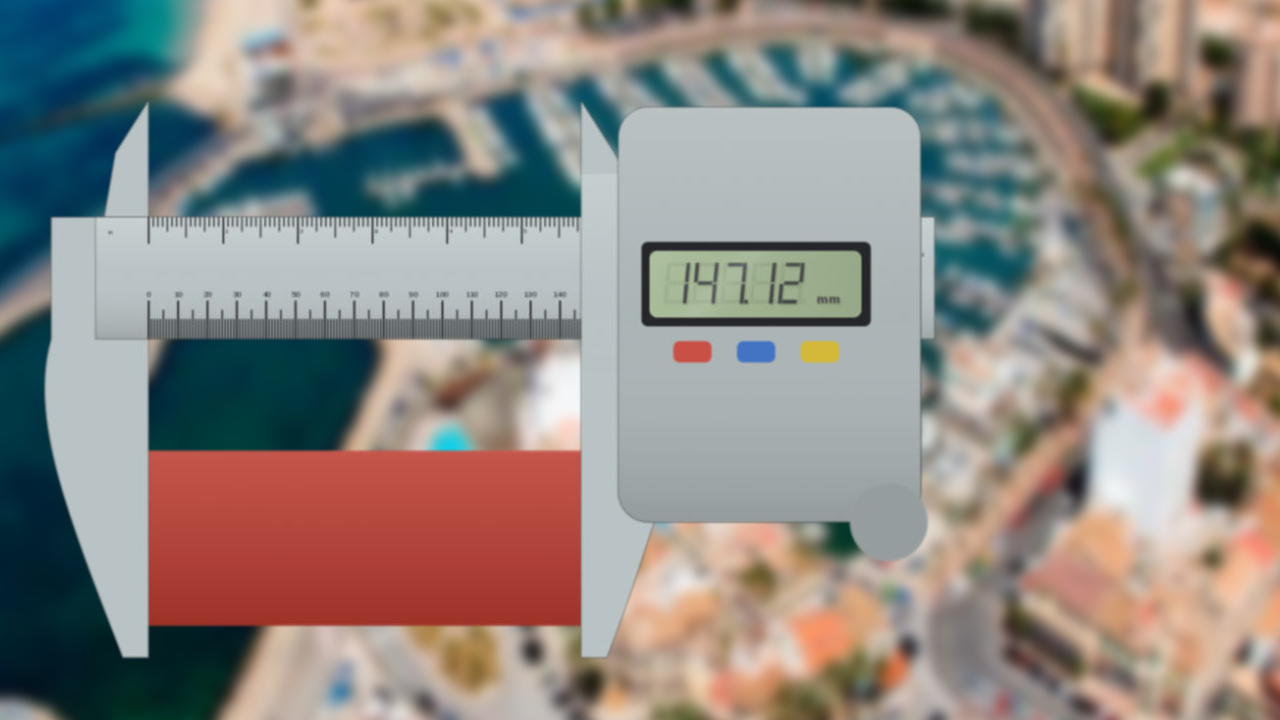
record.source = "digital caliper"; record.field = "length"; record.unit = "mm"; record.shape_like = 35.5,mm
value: 147.12,mm
